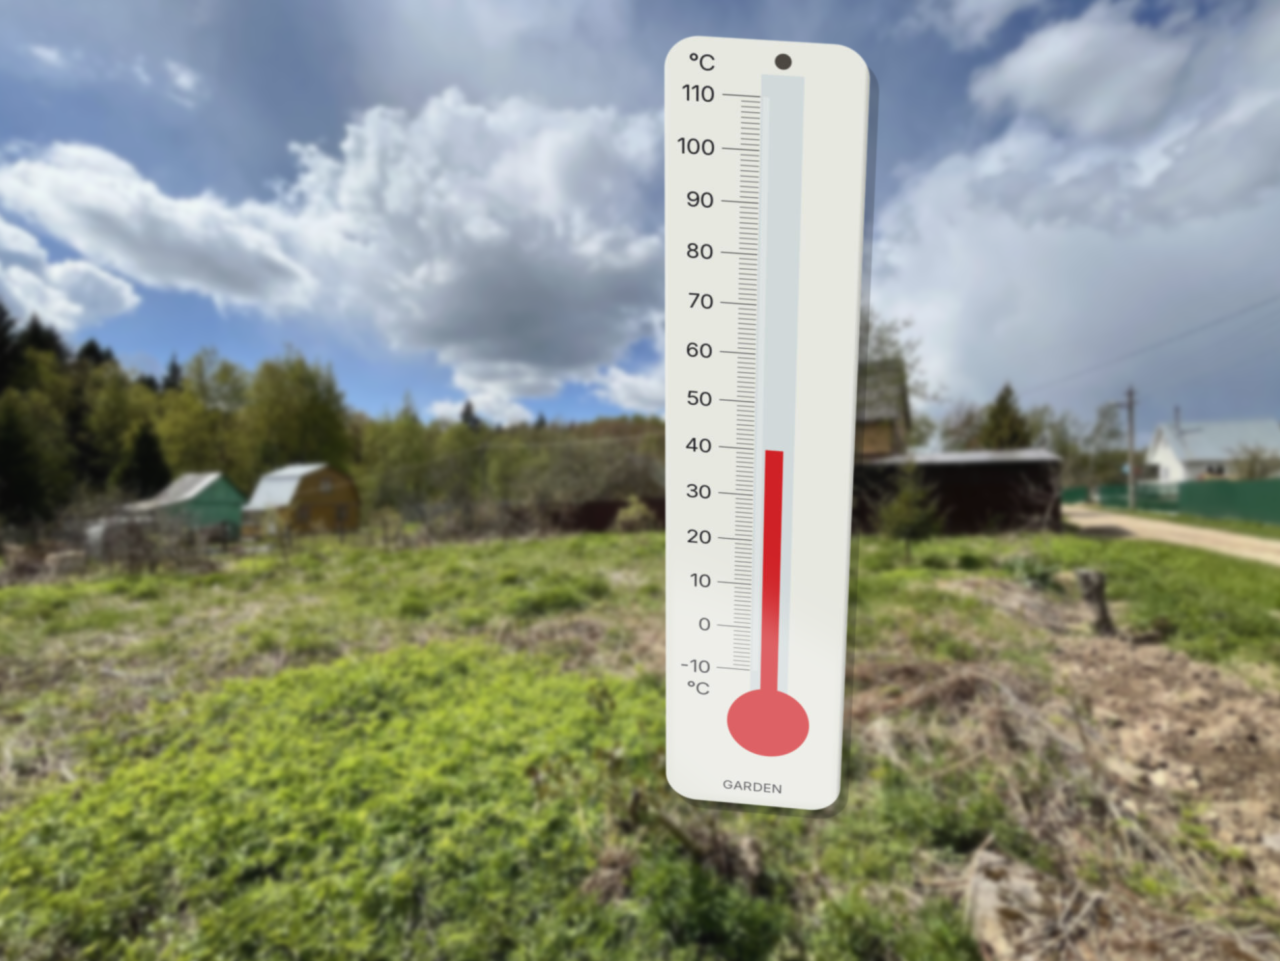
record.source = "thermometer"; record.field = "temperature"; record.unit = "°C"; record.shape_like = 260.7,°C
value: 40,°C
